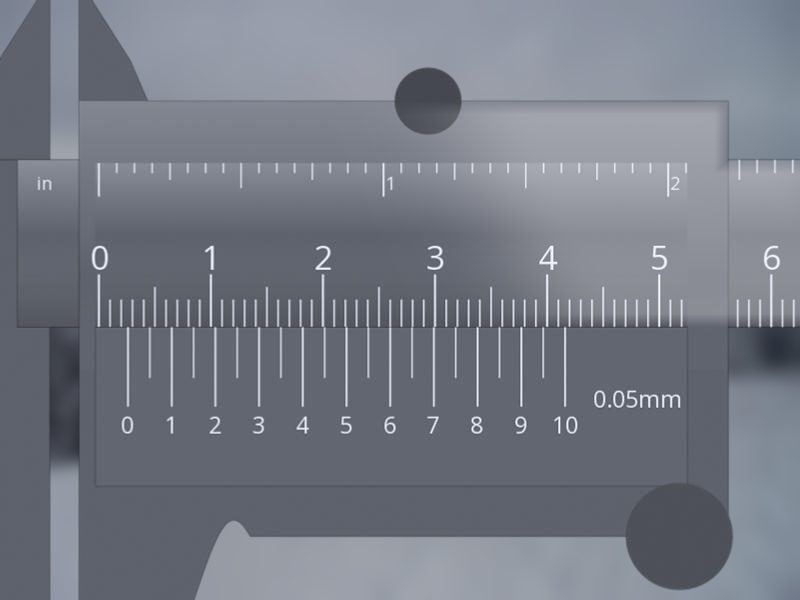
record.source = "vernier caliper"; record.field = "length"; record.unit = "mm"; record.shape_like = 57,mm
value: 2.6,mm
